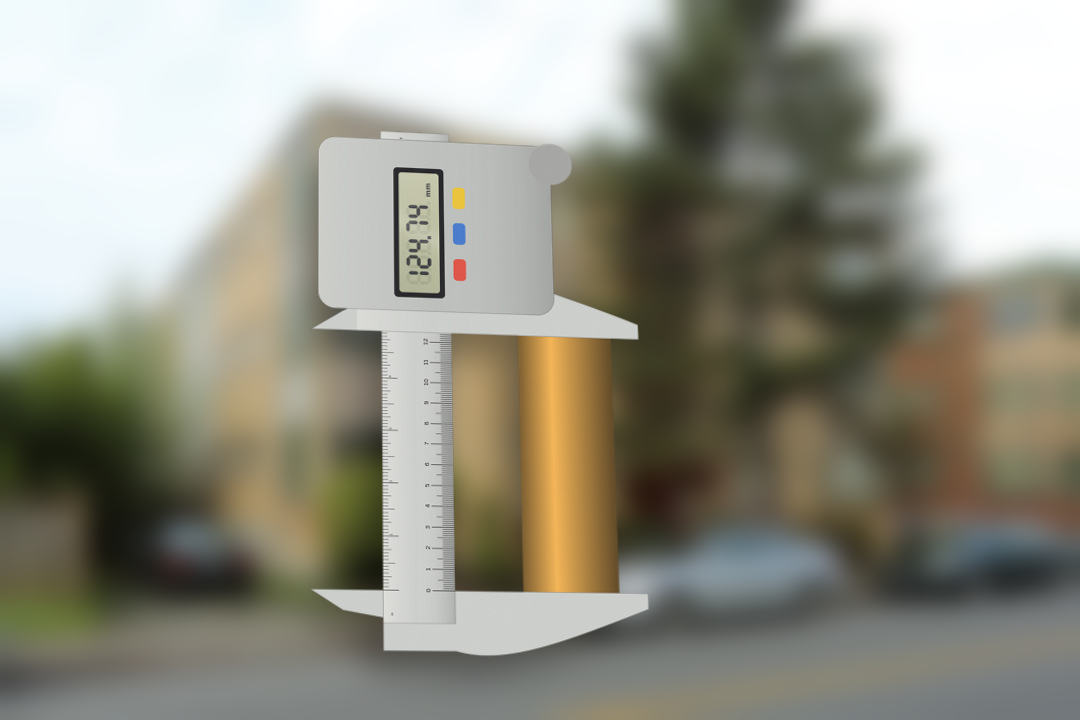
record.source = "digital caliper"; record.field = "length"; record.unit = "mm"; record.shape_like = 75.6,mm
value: 124.74,mm
